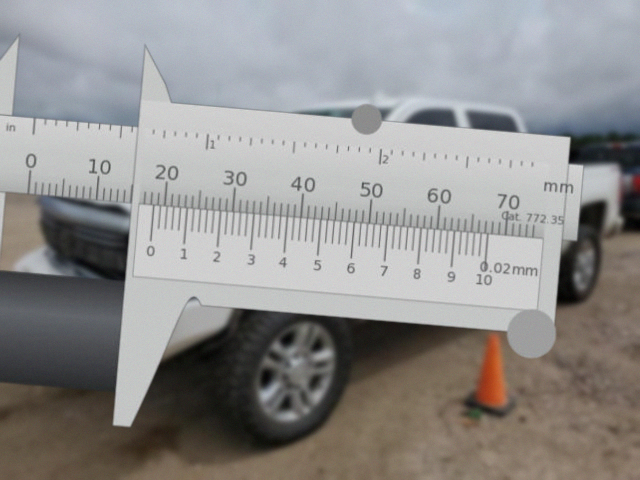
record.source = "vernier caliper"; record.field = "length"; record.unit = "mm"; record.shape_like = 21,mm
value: 18.4,mm
